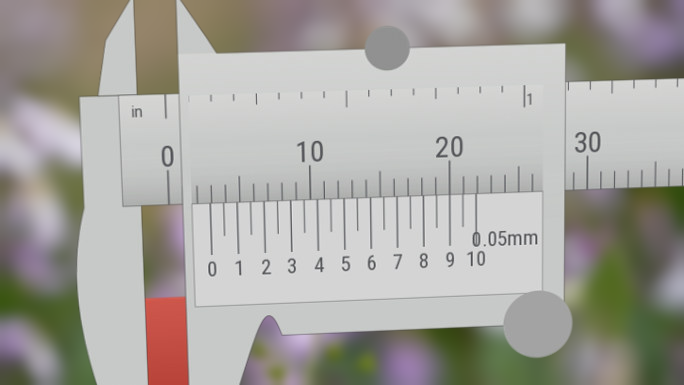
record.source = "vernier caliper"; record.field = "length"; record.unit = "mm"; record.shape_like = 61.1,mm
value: 2.9,mm
